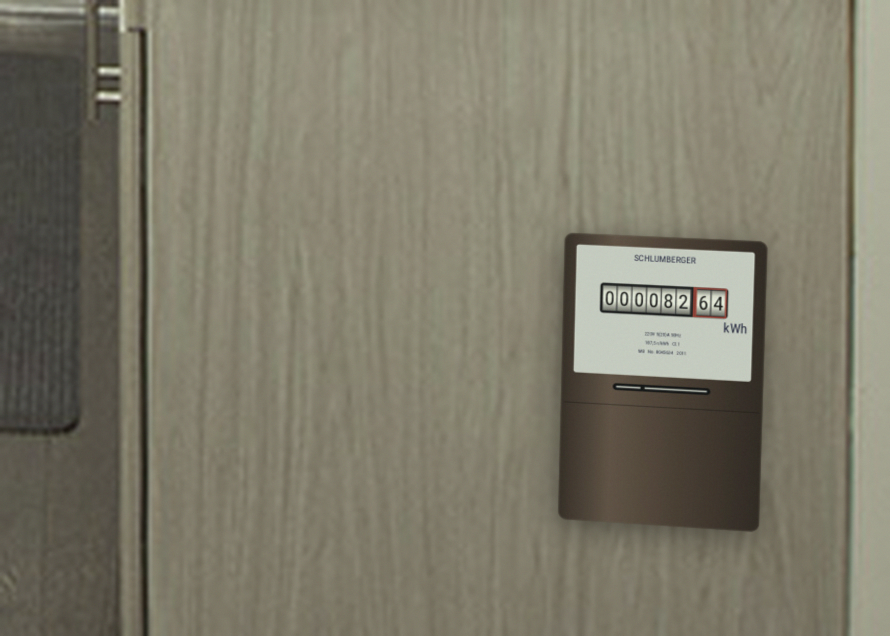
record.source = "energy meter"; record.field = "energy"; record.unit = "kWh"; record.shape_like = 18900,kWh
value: 82.64,kWh
